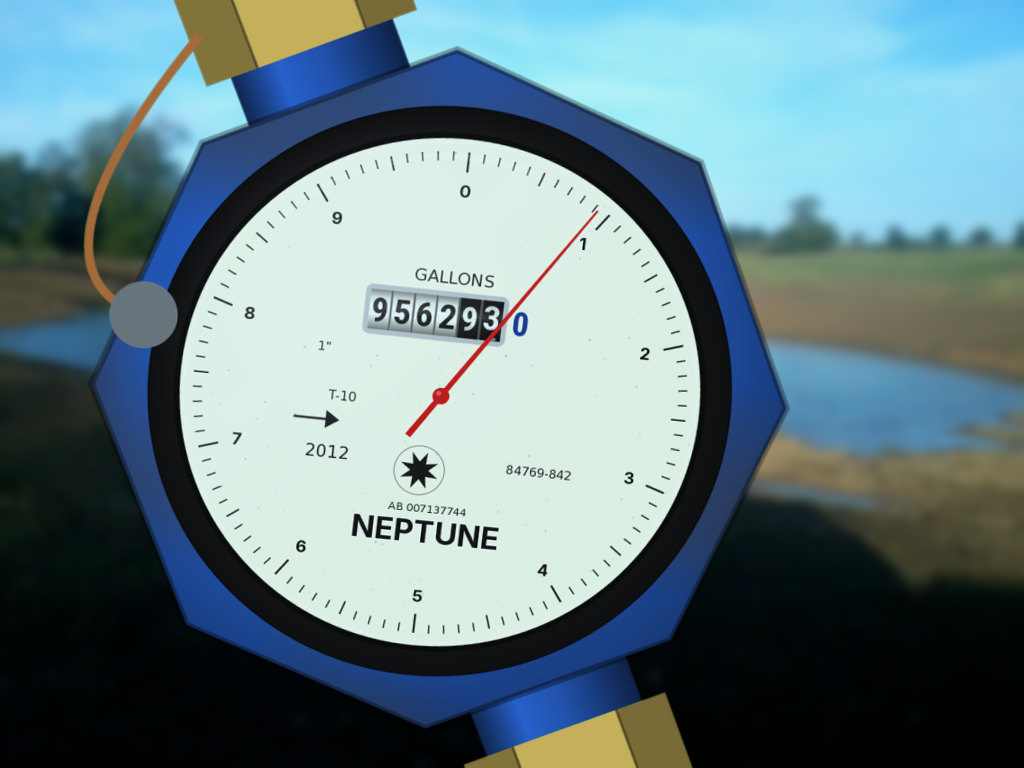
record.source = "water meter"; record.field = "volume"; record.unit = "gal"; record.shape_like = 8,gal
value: 9562930.9,gal
